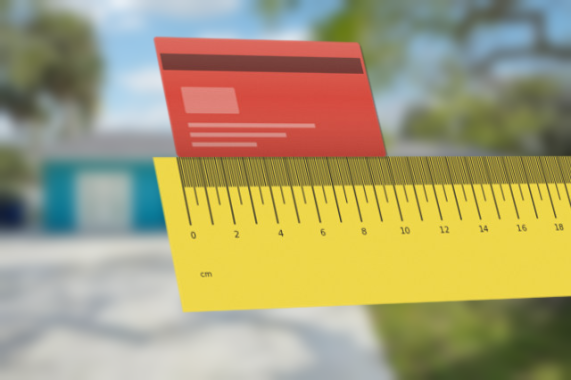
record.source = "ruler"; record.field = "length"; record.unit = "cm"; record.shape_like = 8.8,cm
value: 10,cm
